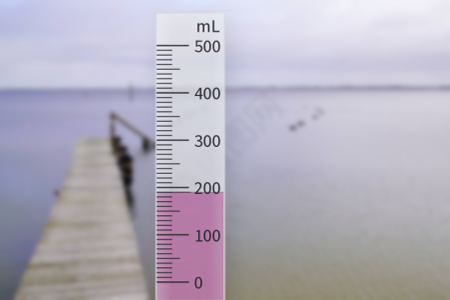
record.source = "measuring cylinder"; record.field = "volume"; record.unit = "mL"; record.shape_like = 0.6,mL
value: 190,mL
